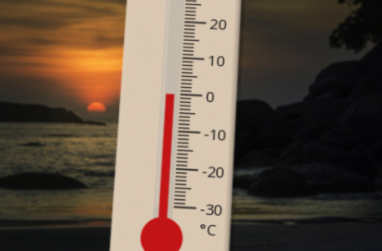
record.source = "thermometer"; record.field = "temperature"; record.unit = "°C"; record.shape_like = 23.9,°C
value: 0,°C
